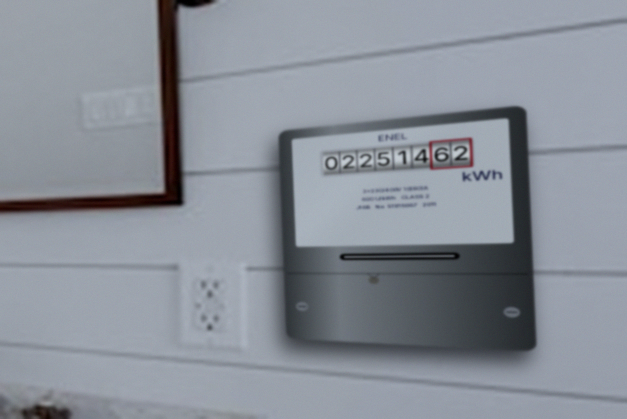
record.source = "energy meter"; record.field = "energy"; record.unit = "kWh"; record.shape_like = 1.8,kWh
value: 22514.62,kWh
